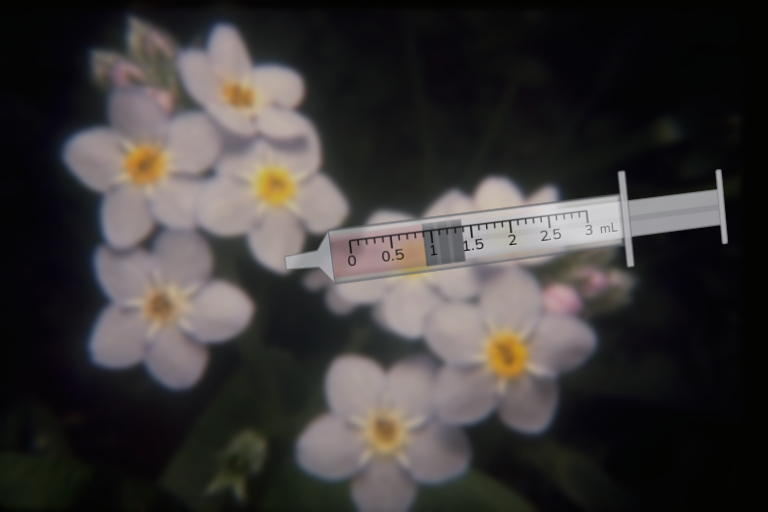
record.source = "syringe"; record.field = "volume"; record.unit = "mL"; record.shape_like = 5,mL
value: 0.9,mL
